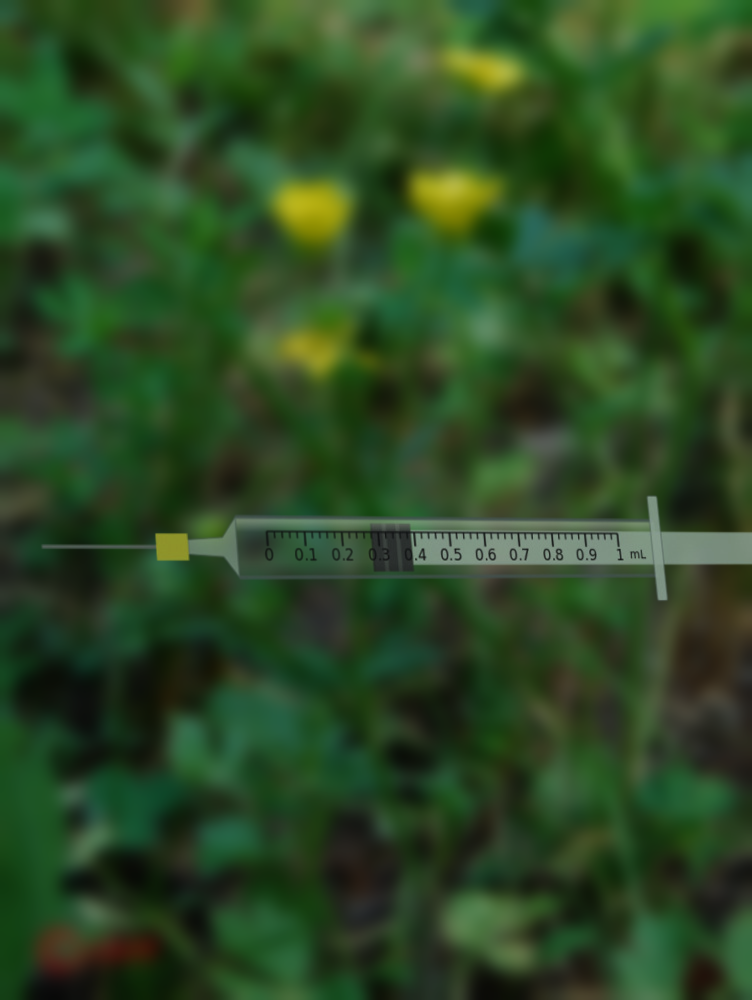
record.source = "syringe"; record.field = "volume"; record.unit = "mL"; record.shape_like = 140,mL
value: 0.28,mL
